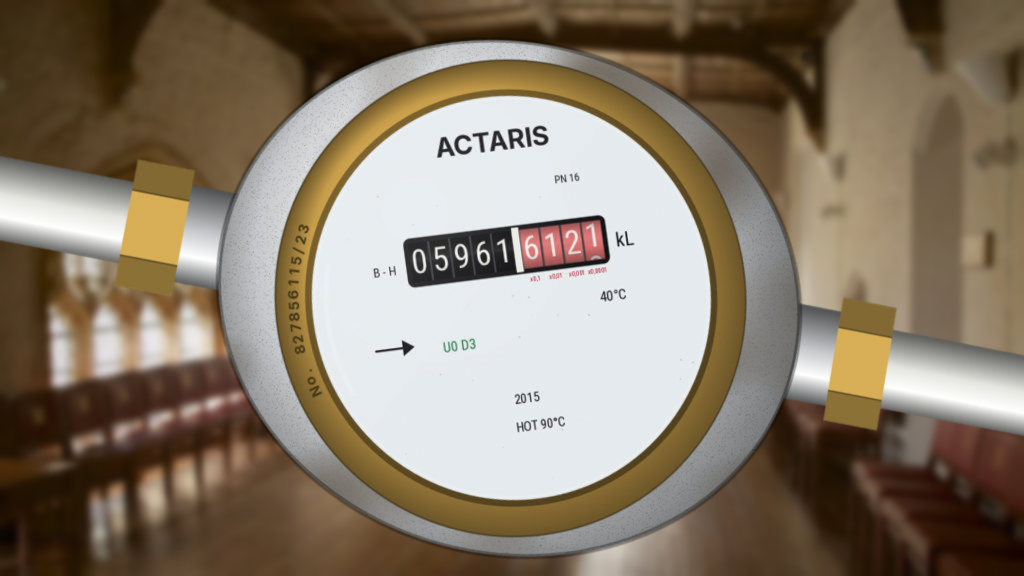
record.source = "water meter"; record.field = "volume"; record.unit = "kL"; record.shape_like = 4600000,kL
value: 5961.6121,kL
